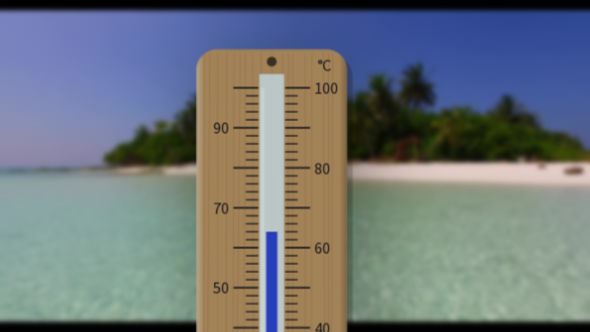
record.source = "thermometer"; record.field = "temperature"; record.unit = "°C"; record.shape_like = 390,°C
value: 64,°C
